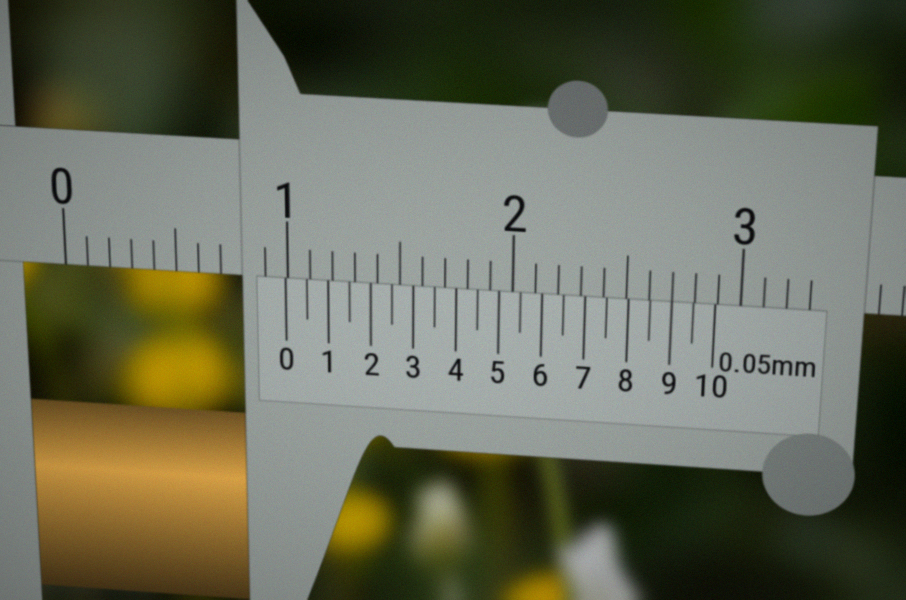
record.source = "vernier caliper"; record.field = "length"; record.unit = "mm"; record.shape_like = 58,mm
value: 9.9,mm
